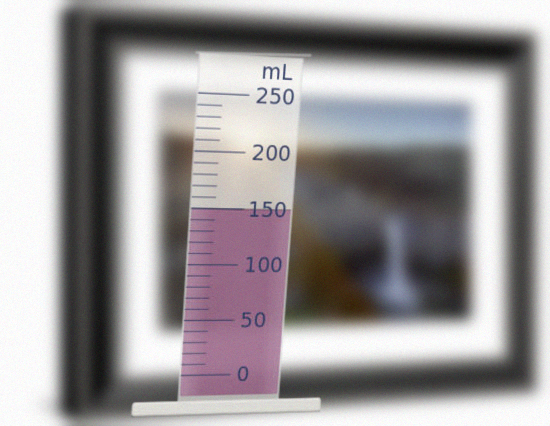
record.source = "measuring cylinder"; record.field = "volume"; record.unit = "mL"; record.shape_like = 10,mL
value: 150,mL
